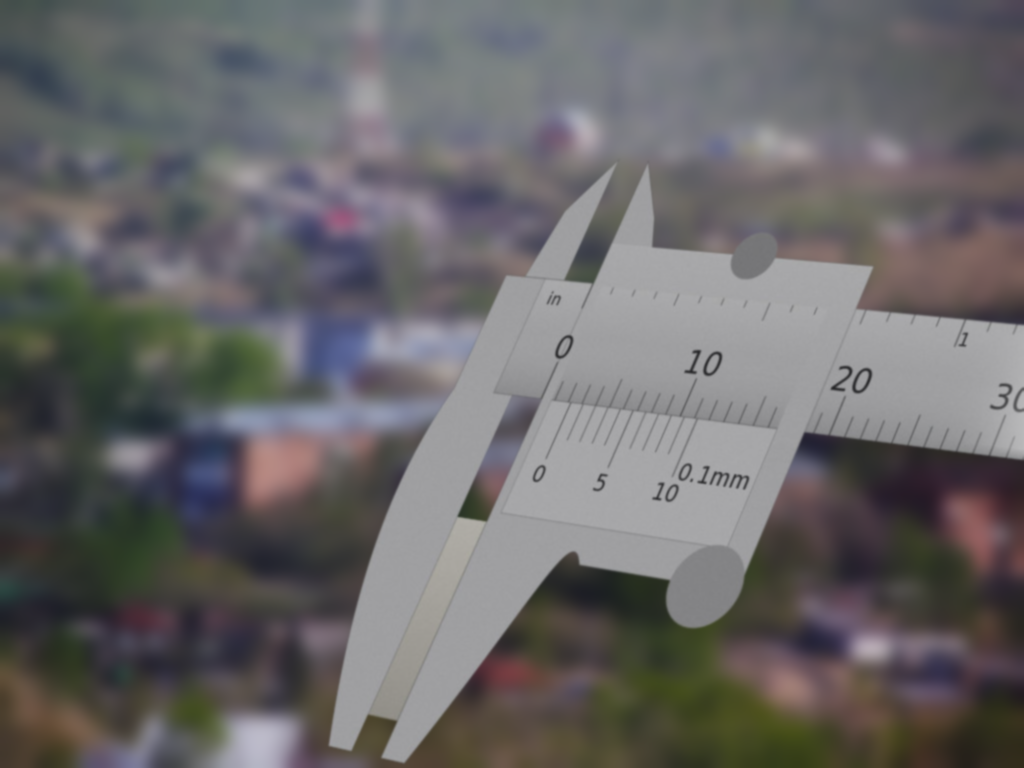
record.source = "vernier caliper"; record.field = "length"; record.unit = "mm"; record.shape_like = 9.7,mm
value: 2.2,mm
